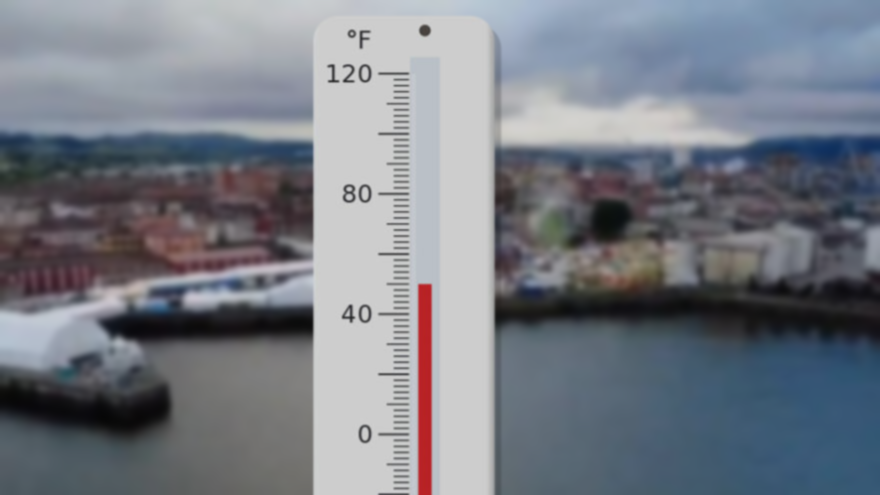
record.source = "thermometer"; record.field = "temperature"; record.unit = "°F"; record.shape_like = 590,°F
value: 50,°F
